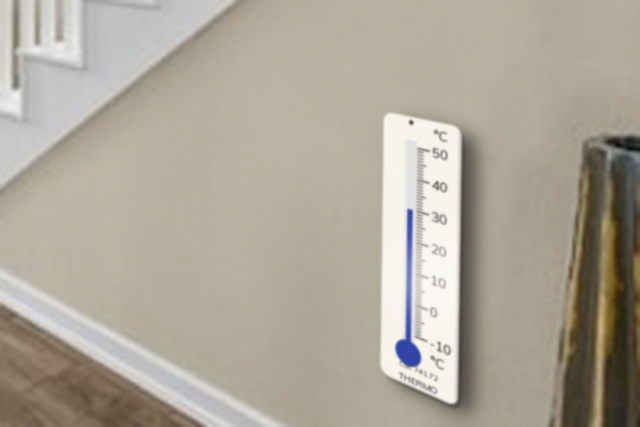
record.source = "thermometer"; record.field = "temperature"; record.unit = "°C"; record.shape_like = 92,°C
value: 30,°C
